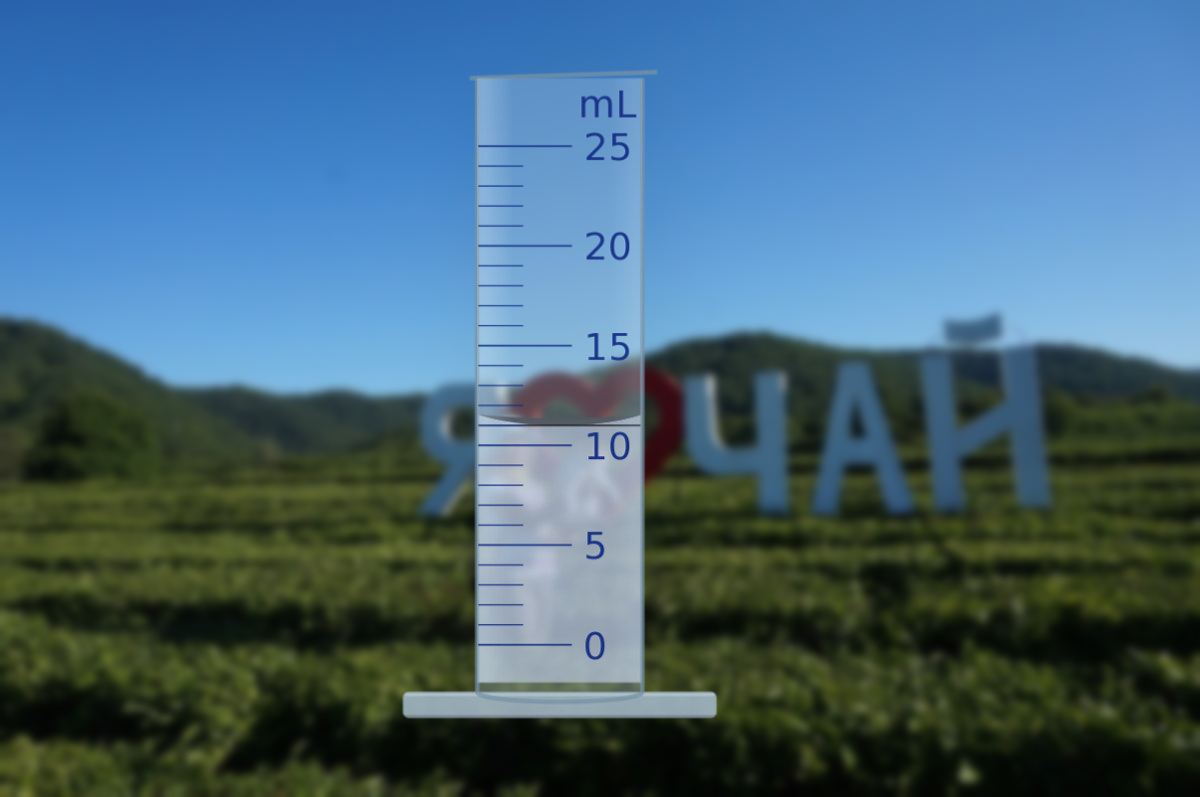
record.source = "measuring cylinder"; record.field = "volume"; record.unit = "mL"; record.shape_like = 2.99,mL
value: 11,mL
